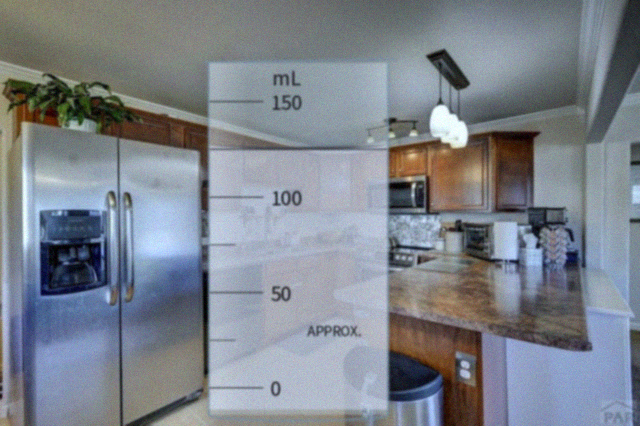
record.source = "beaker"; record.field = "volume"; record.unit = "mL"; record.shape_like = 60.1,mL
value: 125,mL
